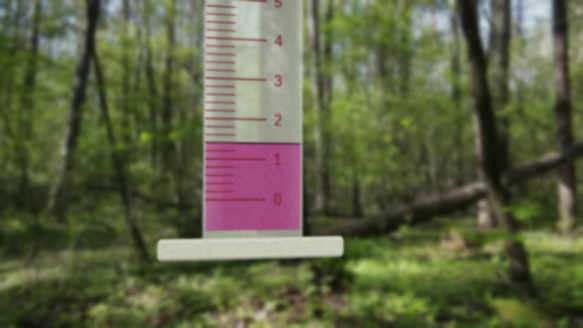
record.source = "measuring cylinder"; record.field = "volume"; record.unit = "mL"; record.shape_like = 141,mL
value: 1.4,mL
